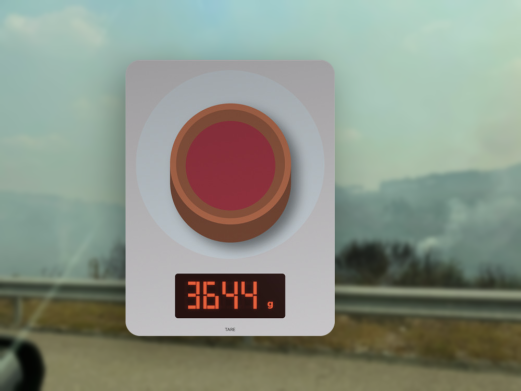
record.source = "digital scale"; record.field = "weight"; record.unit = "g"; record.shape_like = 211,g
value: 3644,g
